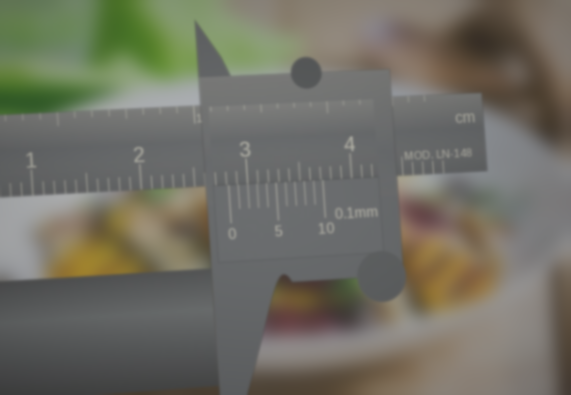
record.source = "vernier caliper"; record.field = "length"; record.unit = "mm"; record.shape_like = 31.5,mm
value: 28.2,mm
